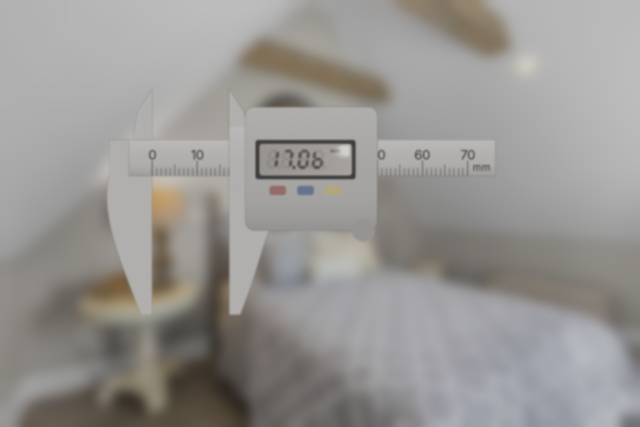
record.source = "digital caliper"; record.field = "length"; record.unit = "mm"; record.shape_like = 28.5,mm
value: 17.06,mm
